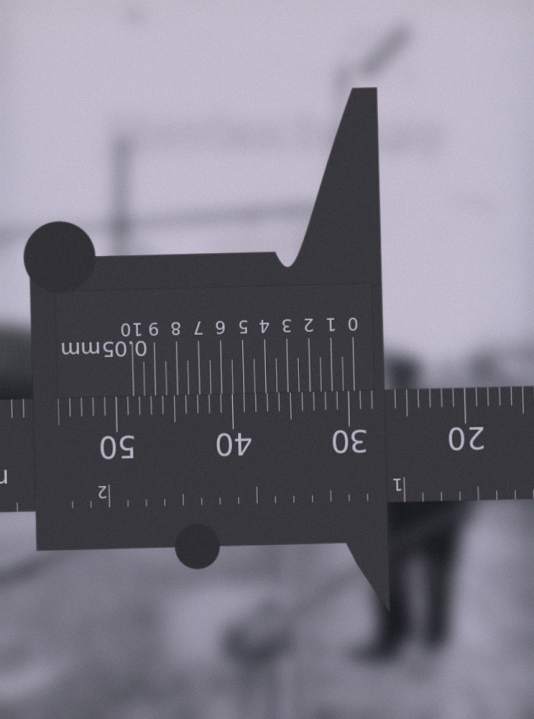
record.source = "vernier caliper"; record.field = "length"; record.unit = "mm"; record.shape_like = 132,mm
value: 29.5,mm
